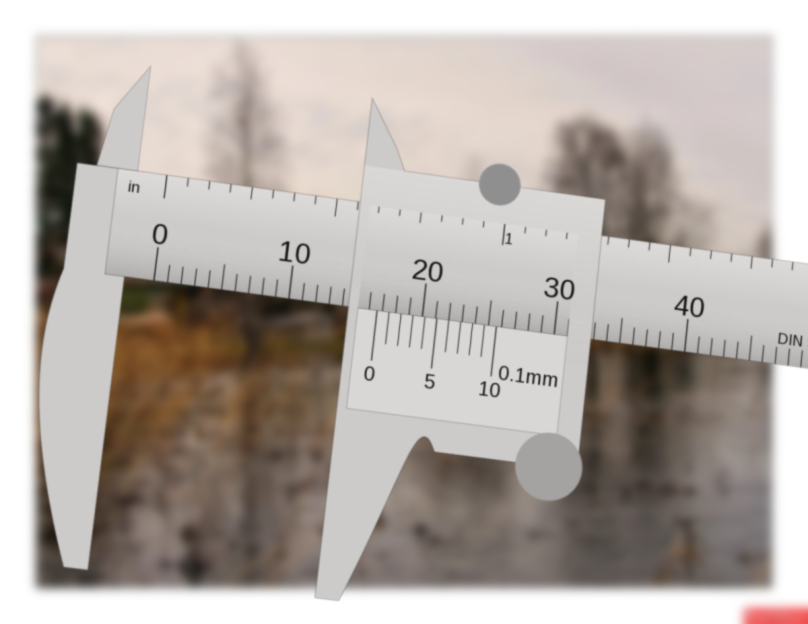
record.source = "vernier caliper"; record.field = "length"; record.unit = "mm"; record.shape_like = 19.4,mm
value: 16.6,mm
